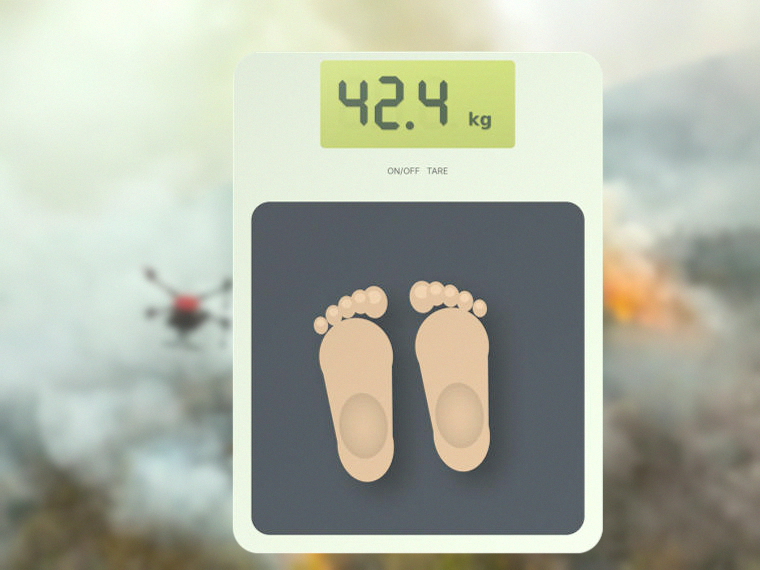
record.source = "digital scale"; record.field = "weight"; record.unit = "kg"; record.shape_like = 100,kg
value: 42.4,kg
